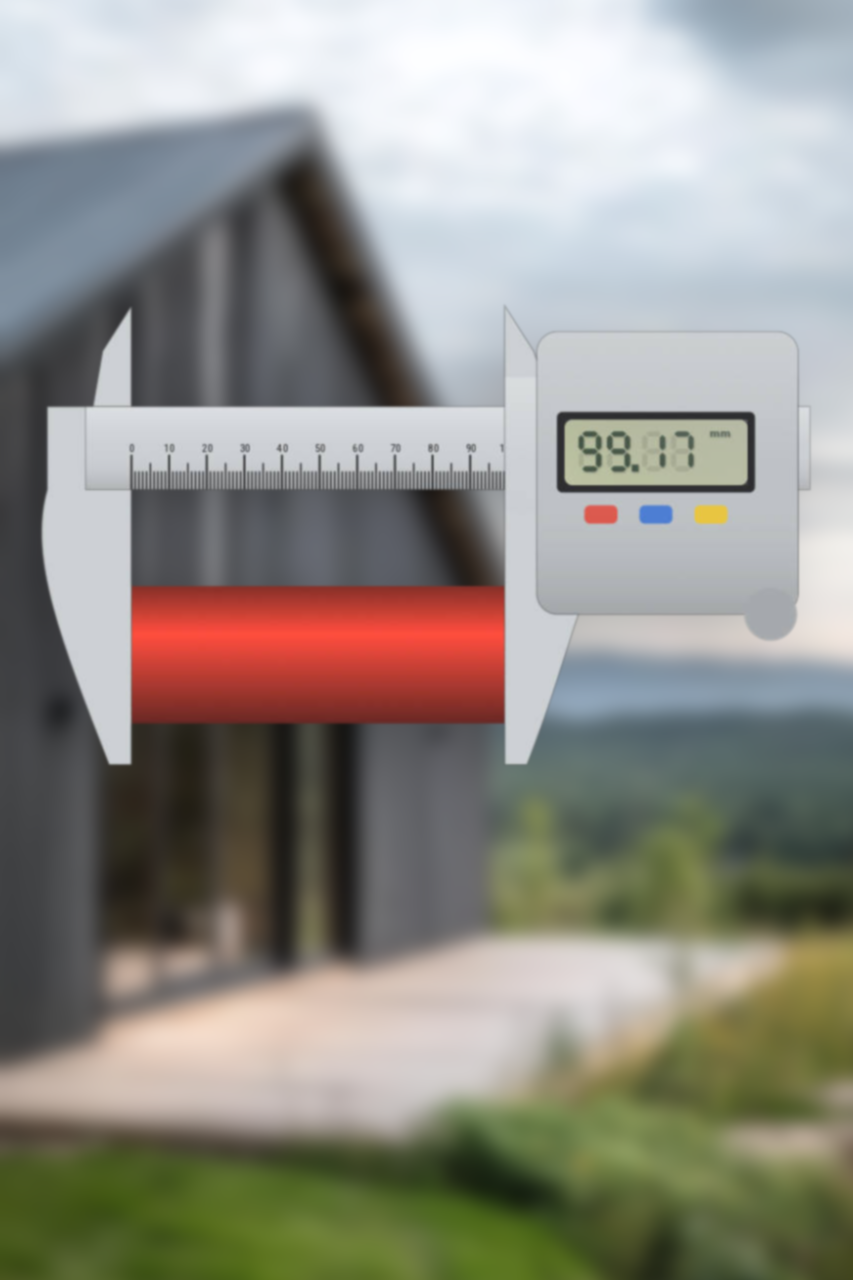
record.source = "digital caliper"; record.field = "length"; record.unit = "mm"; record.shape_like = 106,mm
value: 99.17,mm
